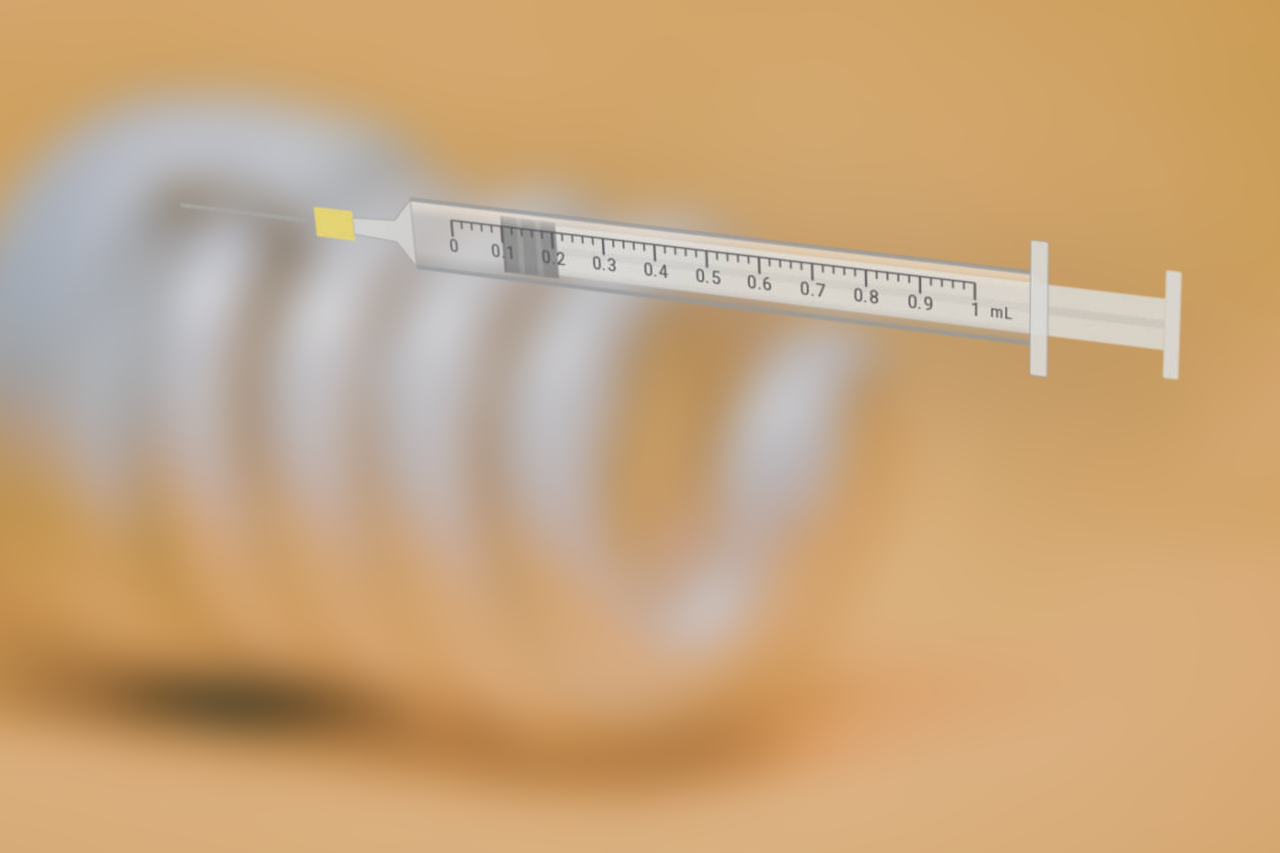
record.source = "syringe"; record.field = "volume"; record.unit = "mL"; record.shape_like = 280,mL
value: 0.1,mL
